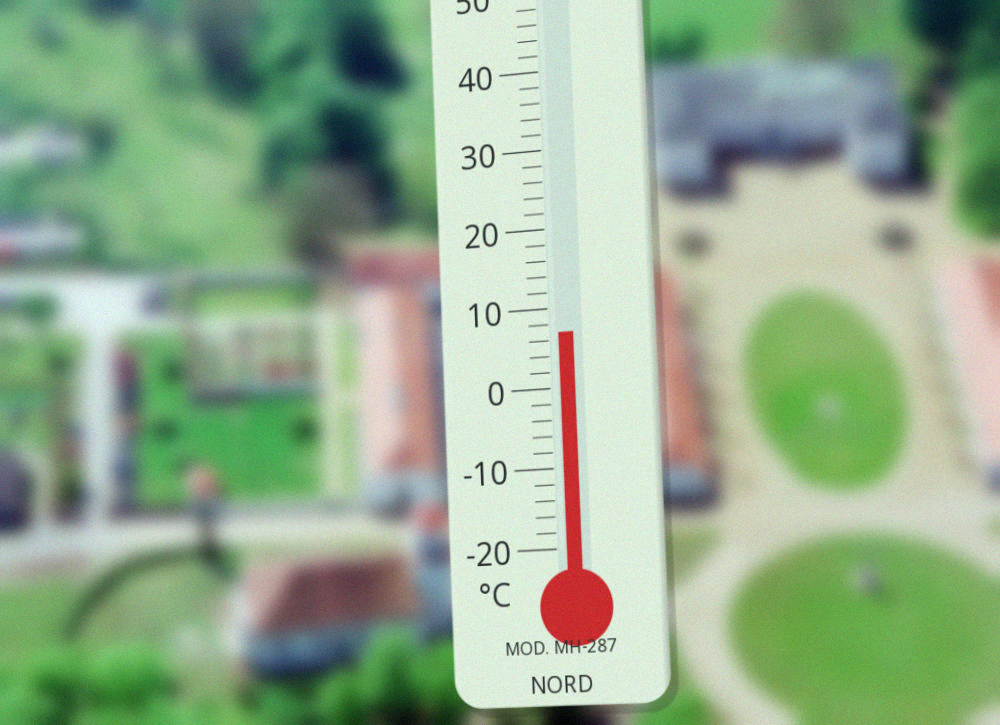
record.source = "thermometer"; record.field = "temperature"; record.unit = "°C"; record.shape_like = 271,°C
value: 7,°C
